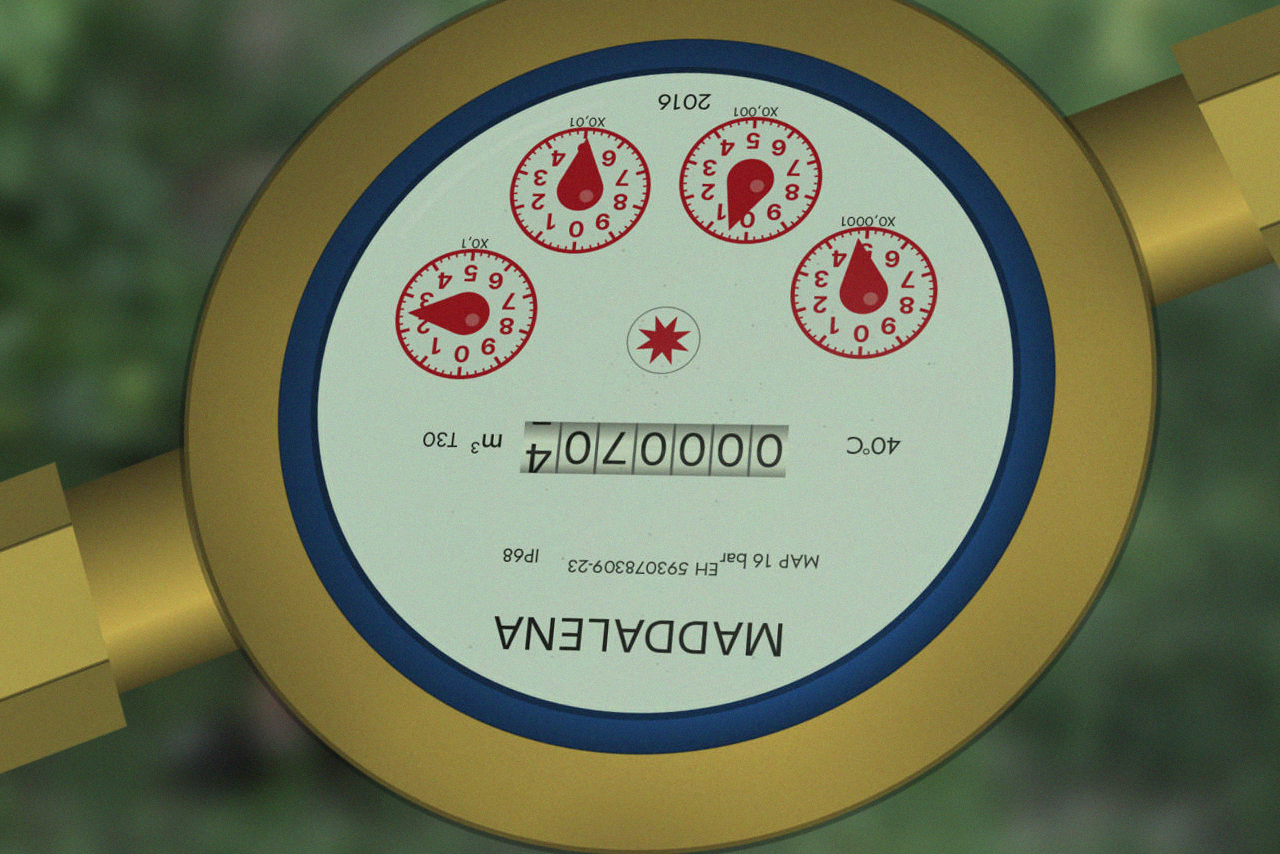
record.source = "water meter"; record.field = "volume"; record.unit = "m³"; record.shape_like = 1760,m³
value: 704.2504,m³
